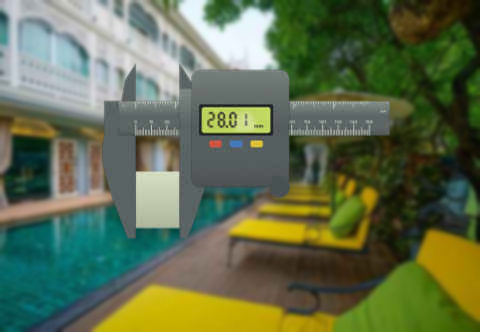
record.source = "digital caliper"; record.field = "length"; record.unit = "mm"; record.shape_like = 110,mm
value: 28.01,mm
